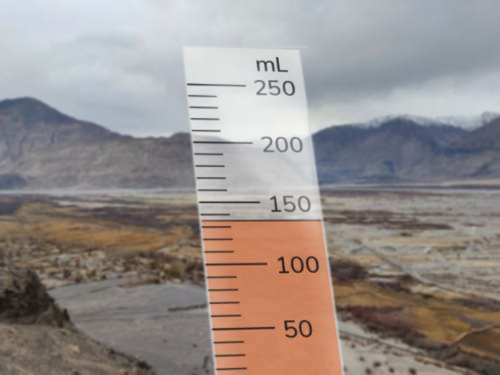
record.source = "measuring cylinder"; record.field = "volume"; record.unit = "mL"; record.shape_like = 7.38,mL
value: 135,mL
